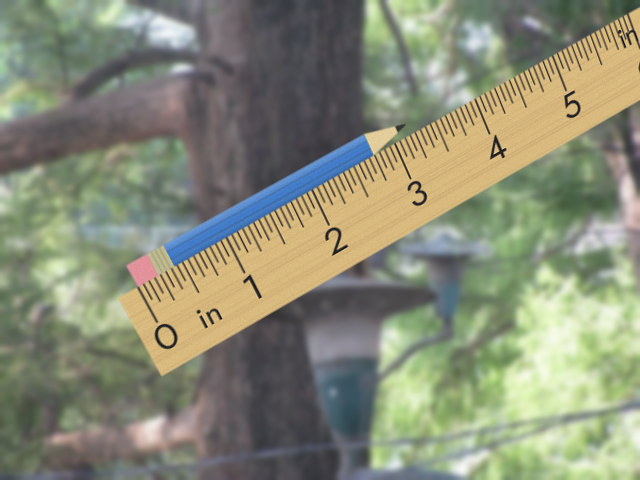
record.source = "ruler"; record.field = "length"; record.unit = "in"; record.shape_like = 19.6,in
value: 3.1875,in
